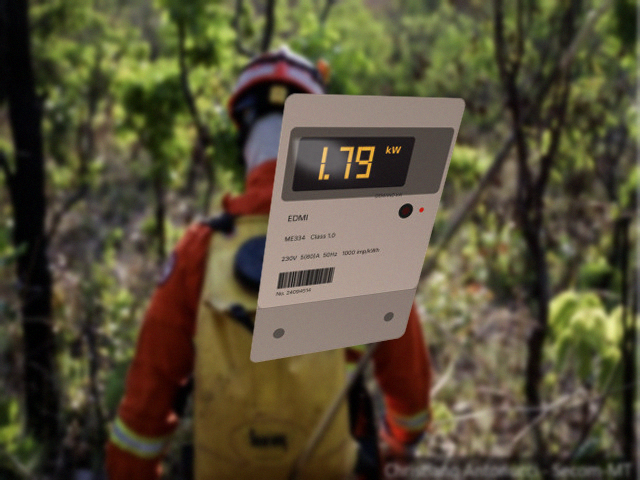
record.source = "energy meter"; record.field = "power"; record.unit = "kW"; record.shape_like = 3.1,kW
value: 1.79,kW
